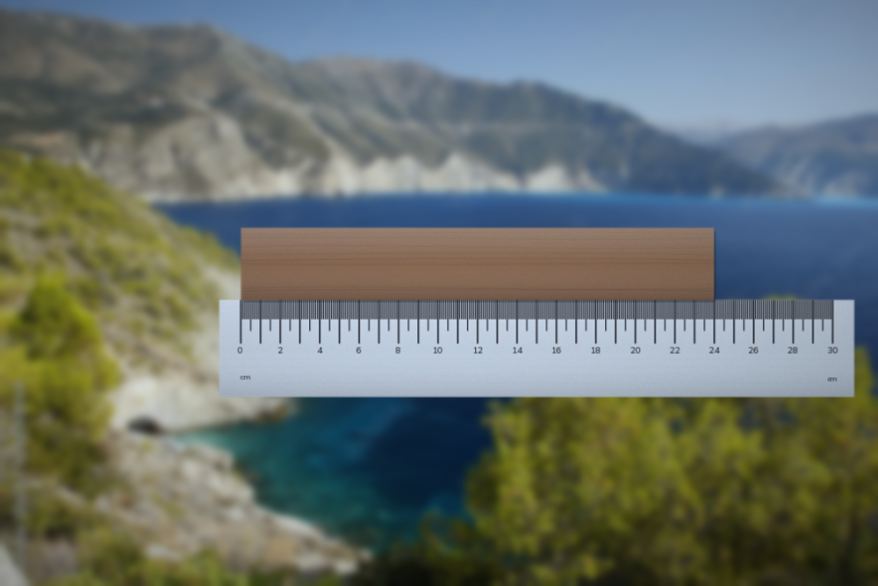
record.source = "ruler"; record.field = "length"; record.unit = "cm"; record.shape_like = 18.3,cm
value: 24,cm
